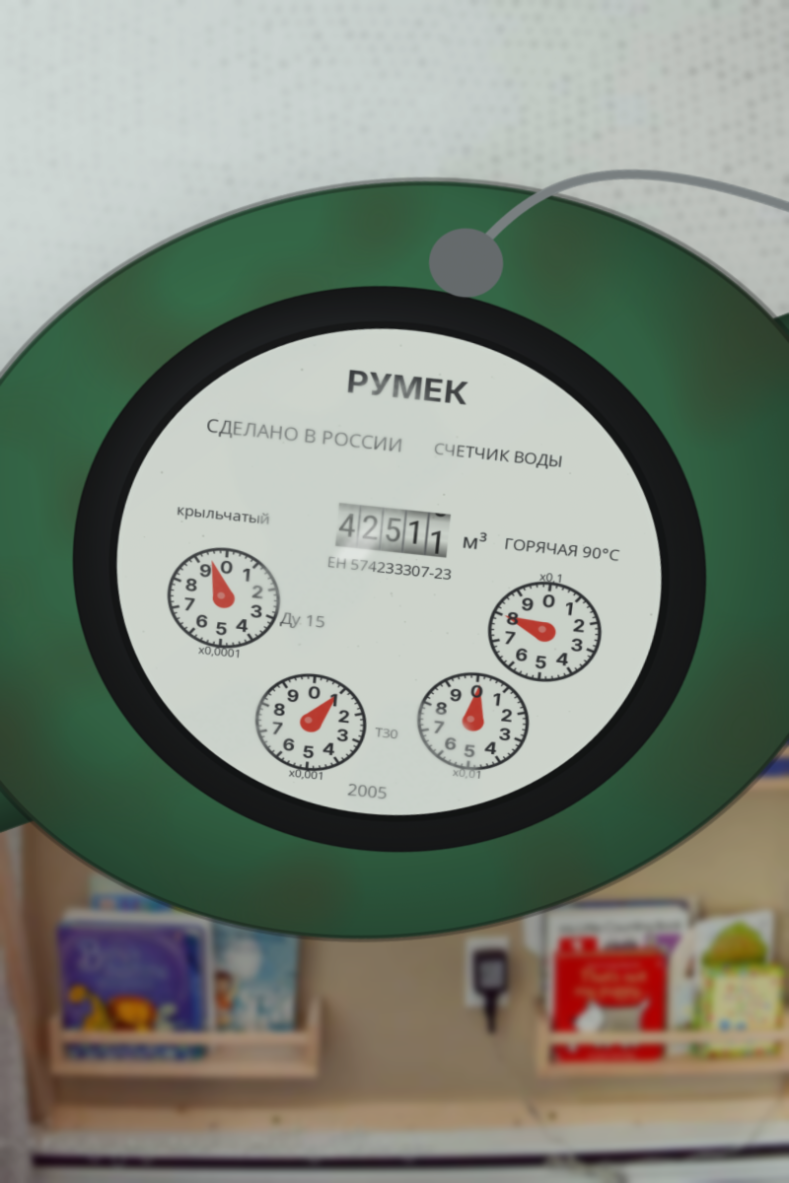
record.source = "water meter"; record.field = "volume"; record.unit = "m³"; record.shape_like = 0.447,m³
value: 42510.8009,m³
